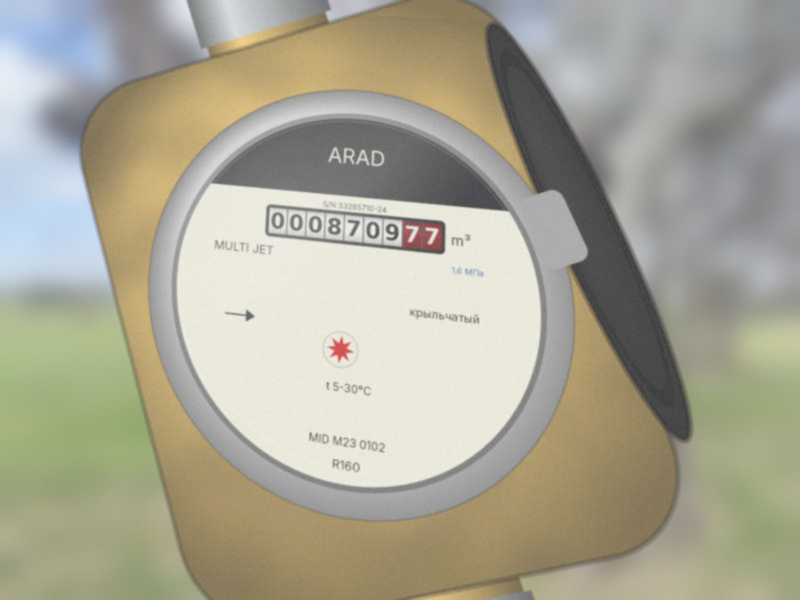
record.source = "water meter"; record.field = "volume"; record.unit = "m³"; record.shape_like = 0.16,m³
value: 8709.77,m³
